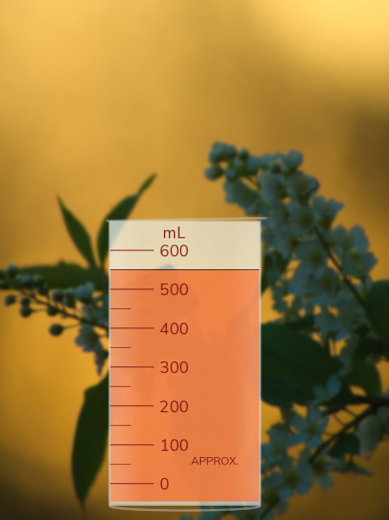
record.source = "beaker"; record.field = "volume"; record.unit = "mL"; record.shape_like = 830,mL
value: 550,mL
